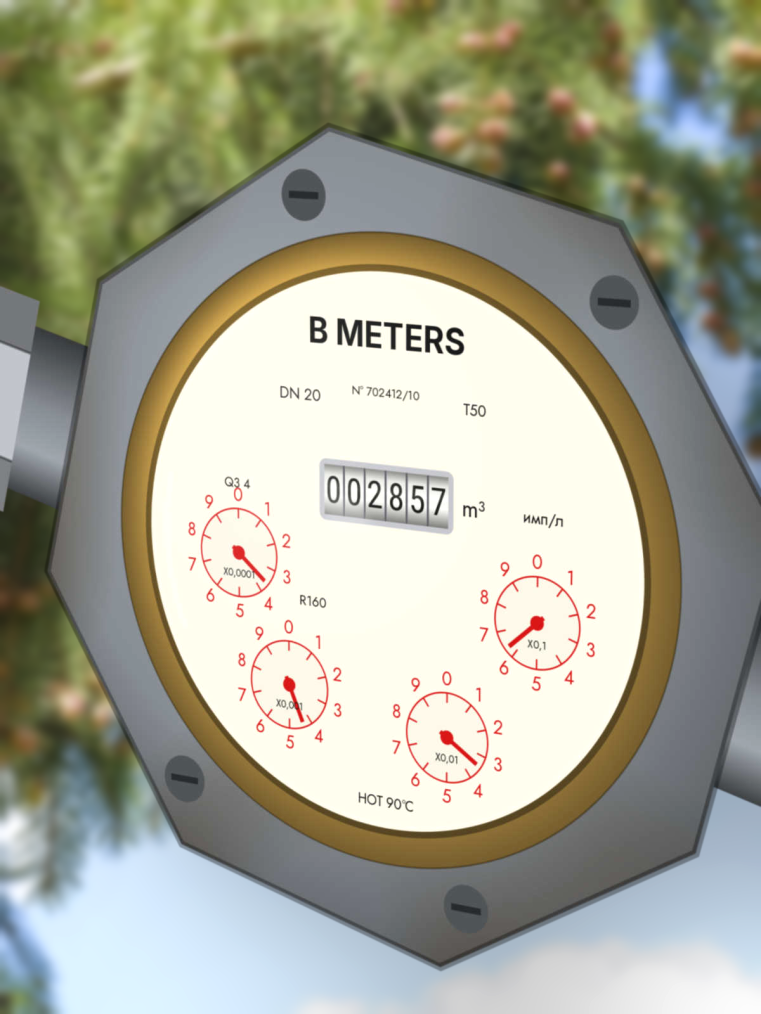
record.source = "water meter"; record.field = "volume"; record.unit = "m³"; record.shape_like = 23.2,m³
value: 2857.6343,m³
